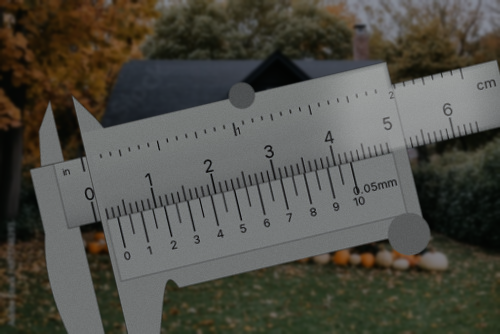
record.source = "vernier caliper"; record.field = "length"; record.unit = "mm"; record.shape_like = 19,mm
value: 3.6,mm
